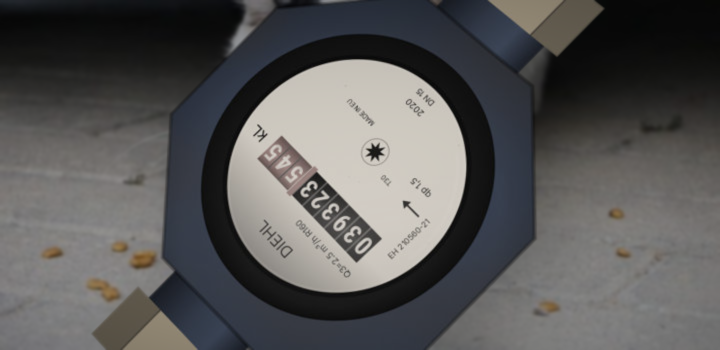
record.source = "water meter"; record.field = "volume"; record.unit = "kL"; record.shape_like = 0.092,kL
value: 39323.545,kL
